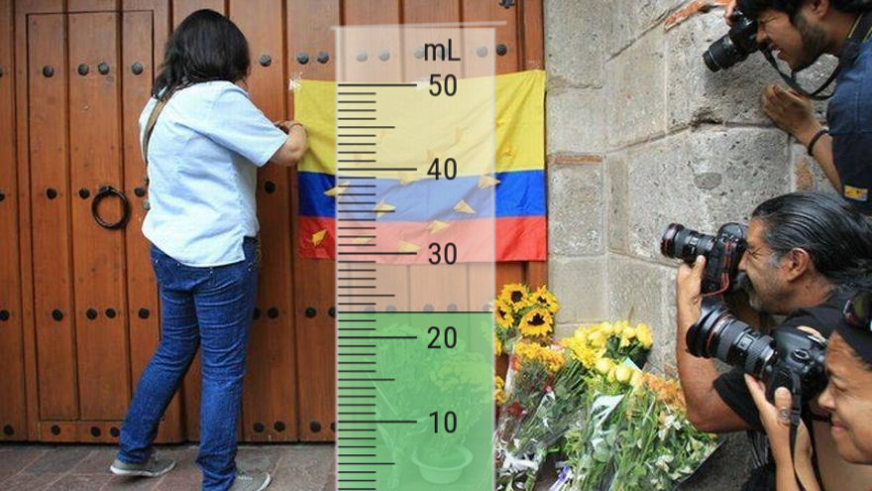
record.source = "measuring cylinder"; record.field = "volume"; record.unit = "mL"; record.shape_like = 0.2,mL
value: 23,mL
